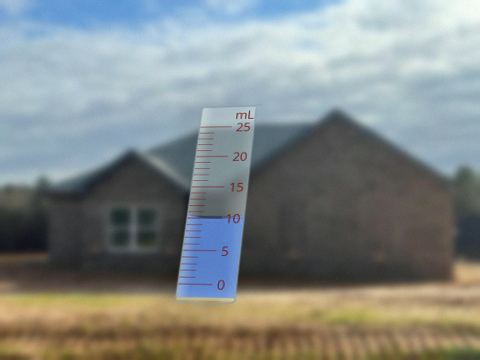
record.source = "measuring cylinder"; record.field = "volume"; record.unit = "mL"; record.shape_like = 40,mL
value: 10,mL
